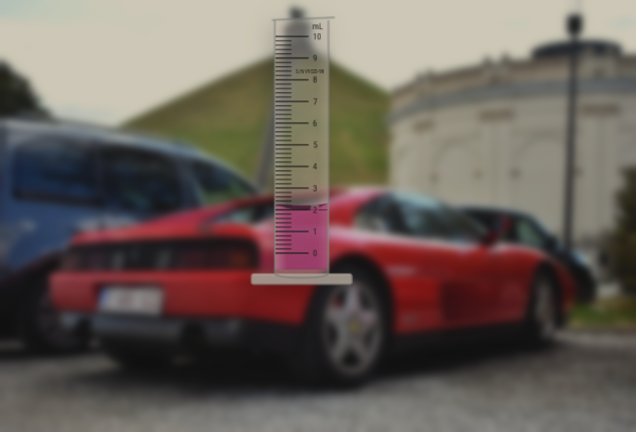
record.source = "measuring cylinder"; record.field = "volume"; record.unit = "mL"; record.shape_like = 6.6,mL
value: 2,mL
